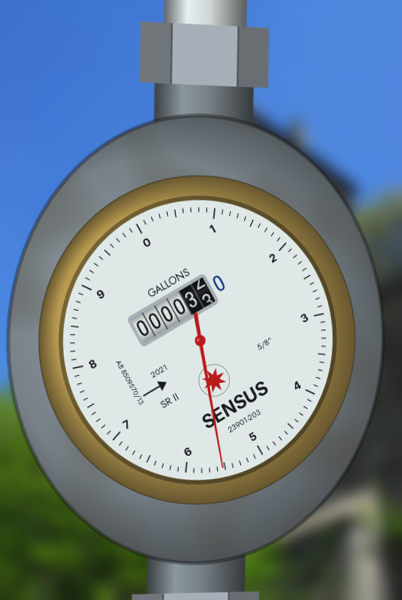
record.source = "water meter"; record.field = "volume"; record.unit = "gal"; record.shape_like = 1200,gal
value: 325.5,gal
